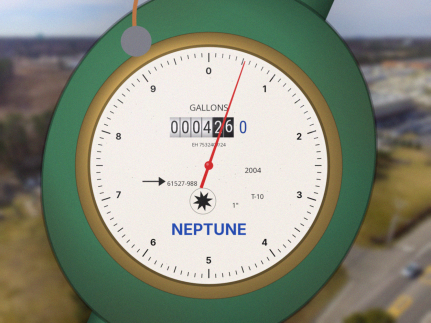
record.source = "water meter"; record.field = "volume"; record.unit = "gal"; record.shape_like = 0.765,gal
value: 4260.5,gal
